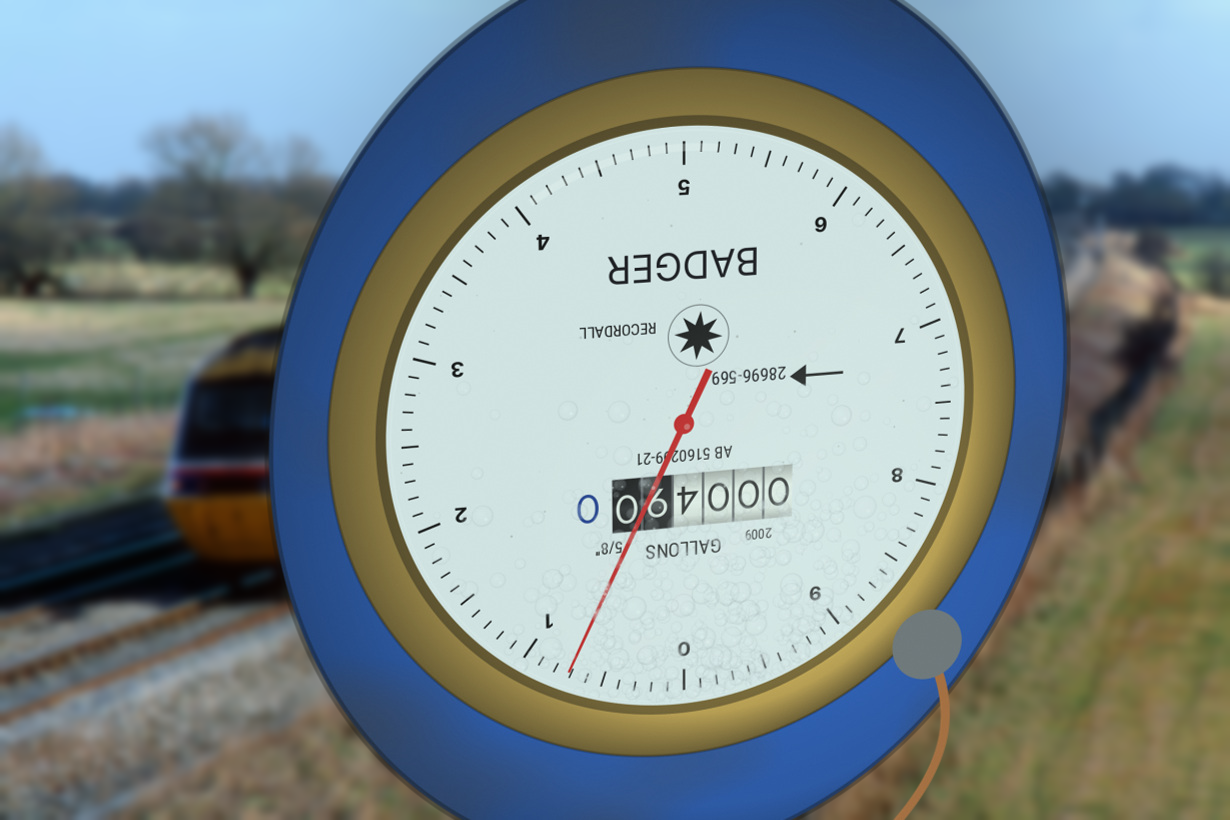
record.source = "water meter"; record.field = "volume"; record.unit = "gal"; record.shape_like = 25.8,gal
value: 4900.7,gal
